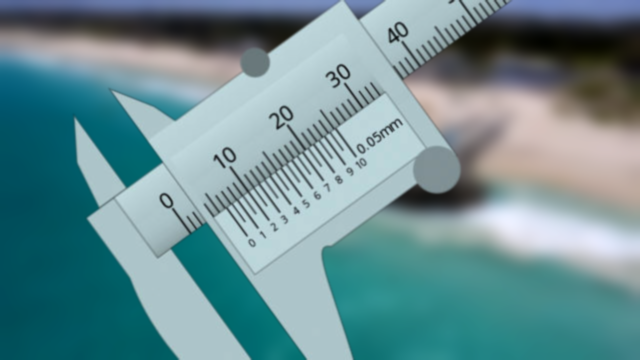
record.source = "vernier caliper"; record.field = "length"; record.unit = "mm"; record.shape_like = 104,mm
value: 6.2,mm
